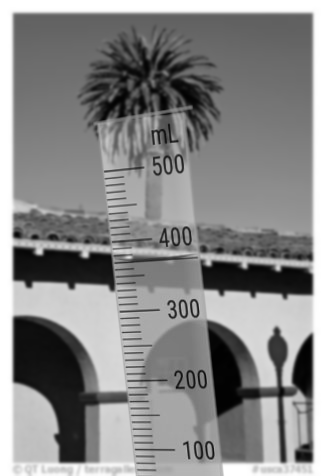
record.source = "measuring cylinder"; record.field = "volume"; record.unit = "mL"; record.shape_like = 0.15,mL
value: 370,mL
